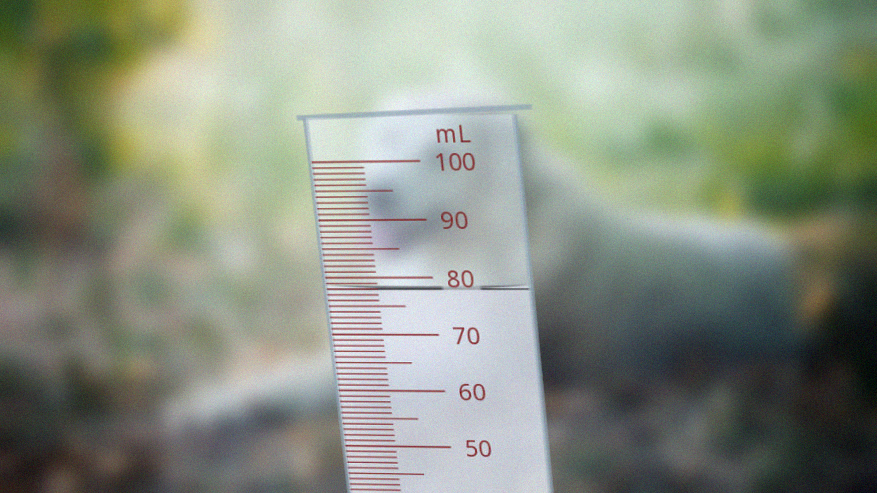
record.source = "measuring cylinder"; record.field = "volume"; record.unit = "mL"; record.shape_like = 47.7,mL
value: 78,mL
